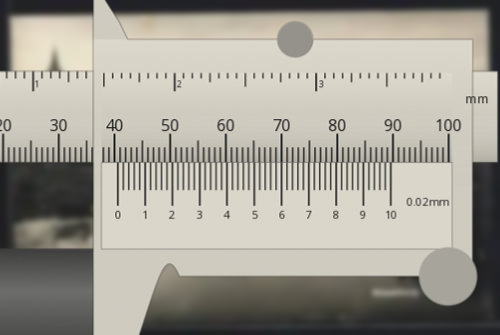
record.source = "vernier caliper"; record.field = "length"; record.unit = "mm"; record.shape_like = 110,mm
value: 40.6,mm
